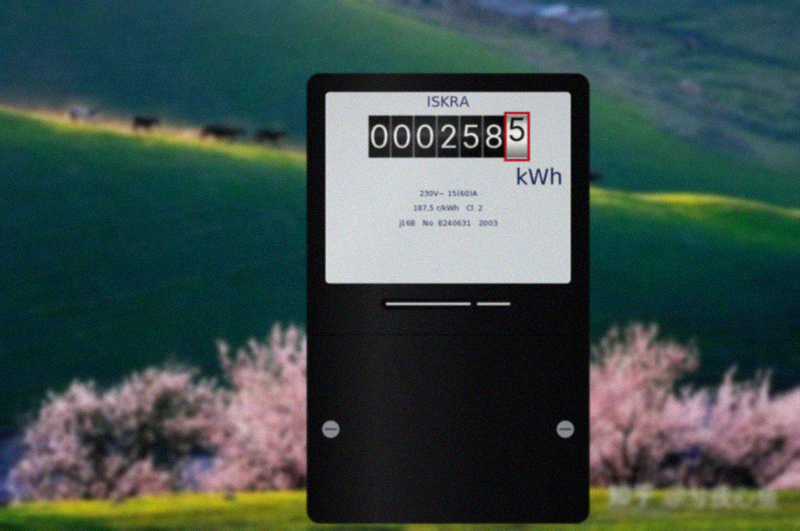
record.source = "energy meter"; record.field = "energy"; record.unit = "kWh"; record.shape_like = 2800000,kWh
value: 258.5,kWh
